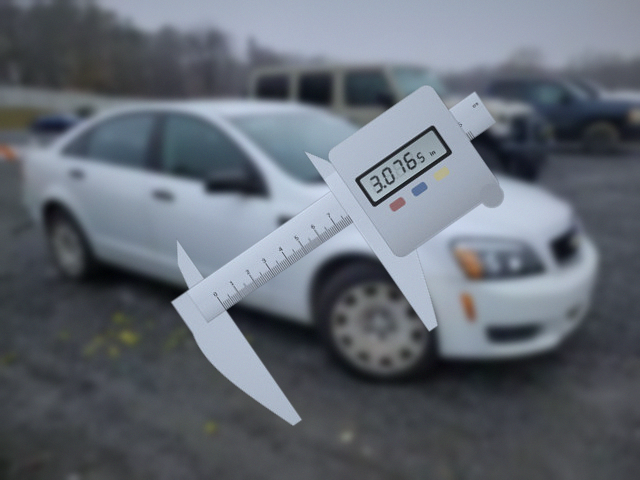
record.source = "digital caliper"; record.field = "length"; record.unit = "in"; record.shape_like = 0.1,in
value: 3.0765,in
